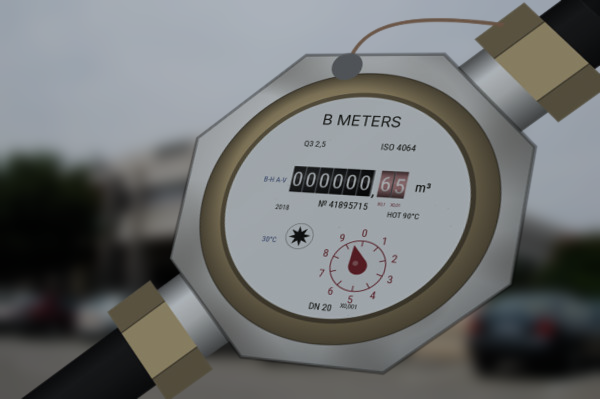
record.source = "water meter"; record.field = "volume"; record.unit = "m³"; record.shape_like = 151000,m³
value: 0.649,m³
